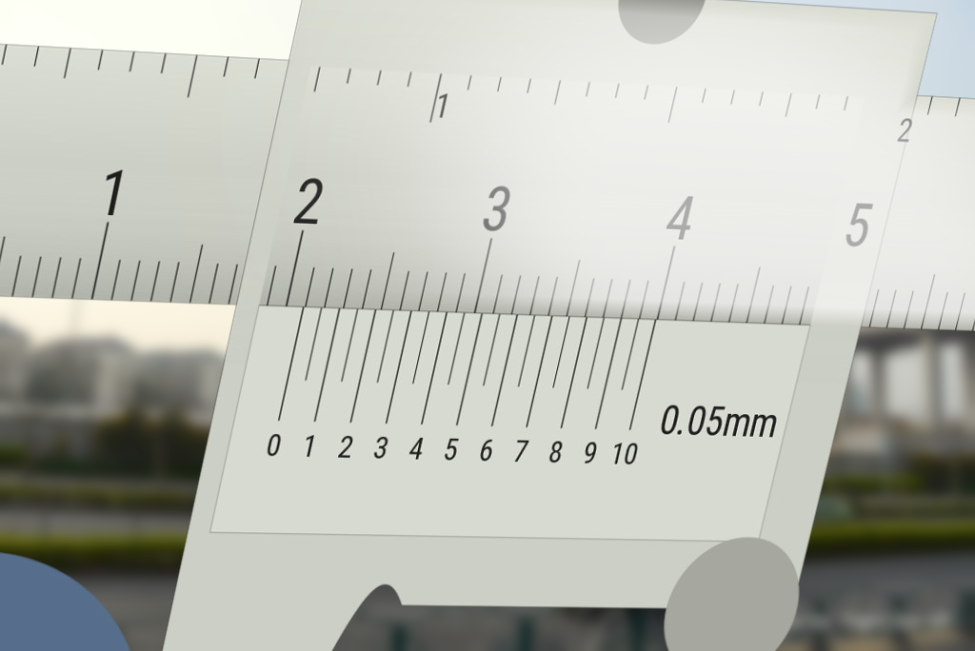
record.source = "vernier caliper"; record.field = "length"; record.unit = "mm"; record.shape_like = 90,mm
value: 20.9,mm
